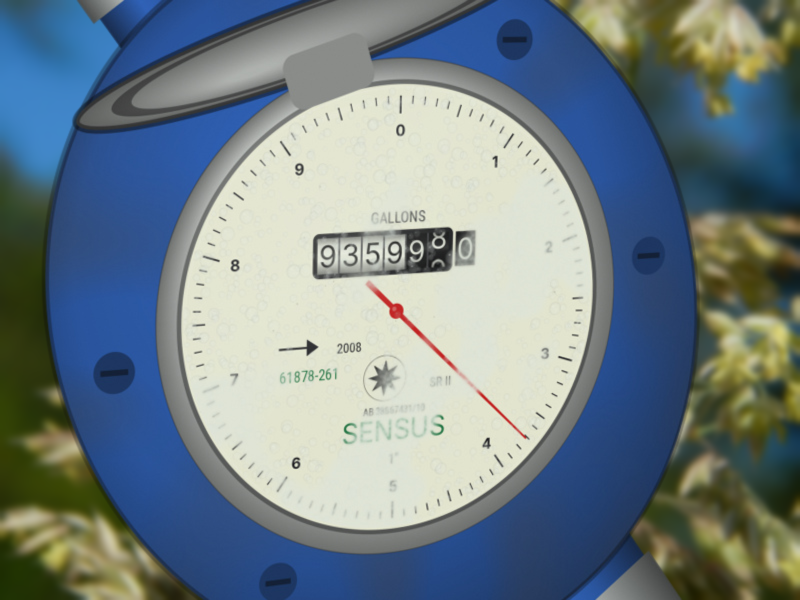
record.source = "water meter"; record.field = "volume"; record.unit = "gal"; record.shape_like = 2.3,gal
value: 9359983.7,gal
